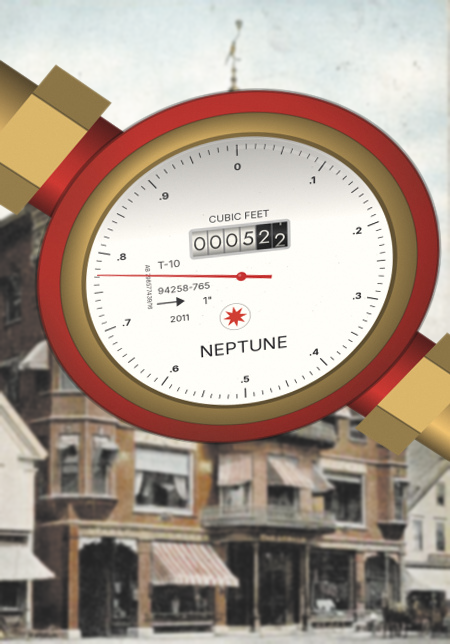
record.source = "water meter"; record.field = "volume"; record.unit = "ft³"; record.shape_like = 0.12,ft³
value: 521.77,ft³
